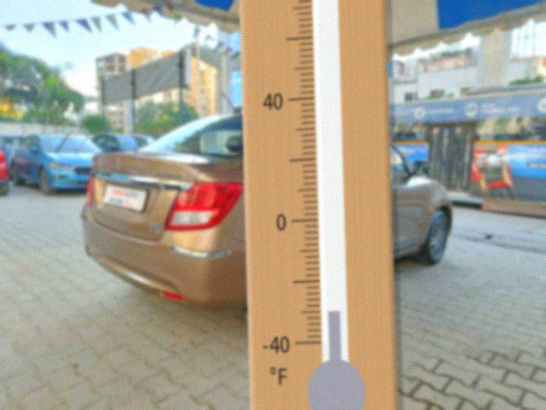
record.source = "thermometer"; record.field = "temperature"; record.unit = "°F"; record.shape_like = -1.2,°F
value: -30,°F
